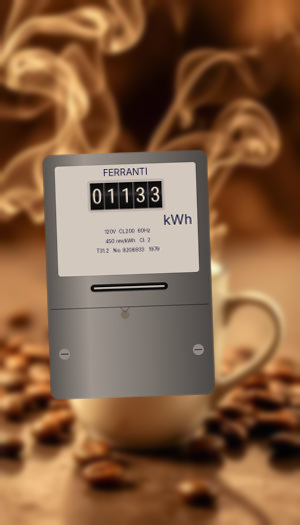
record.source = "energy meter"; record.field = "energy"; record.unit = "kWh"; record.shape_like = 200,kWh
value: 1133,kWh
